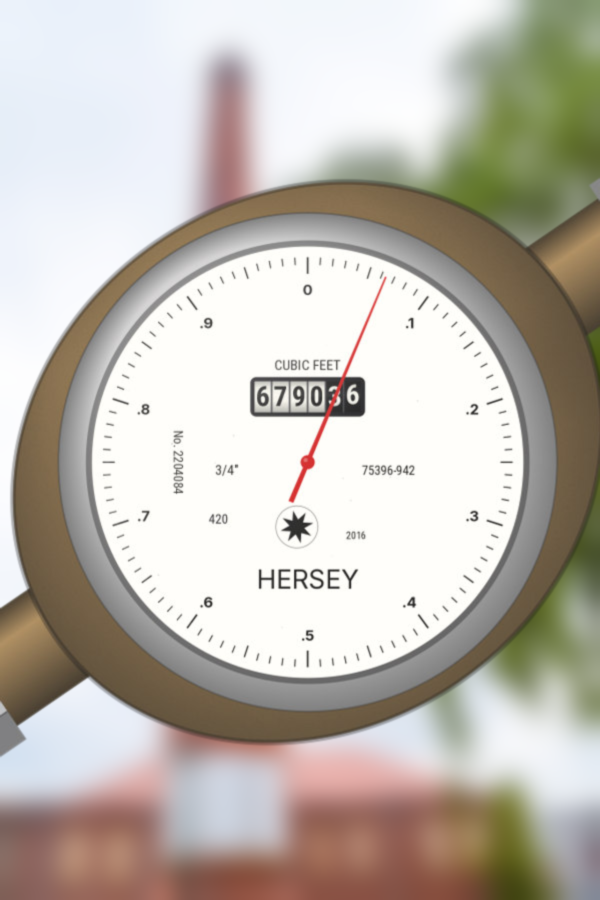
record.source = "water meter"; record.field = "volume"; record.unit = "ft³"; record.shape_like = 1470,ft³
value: 679036.06,ft³
